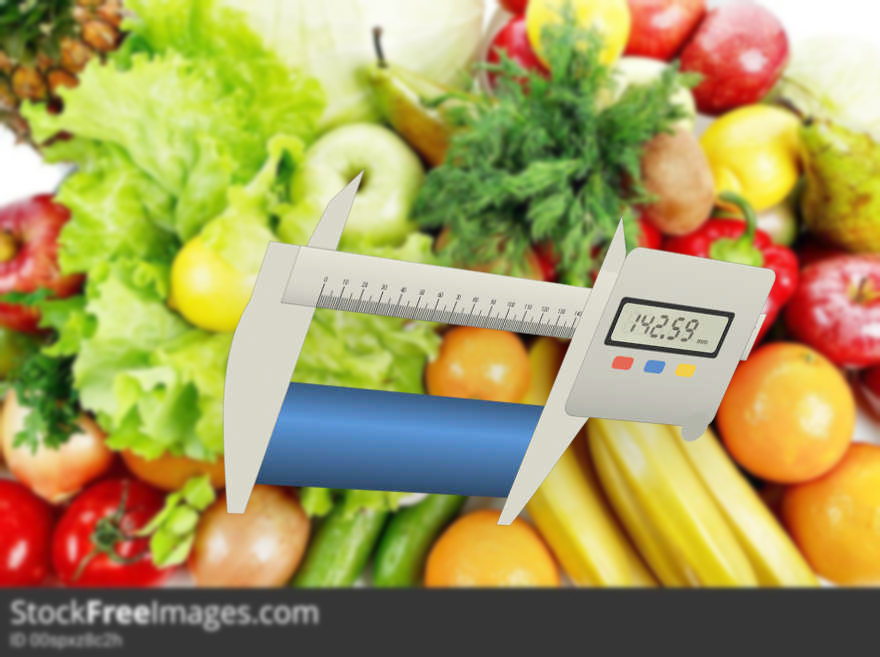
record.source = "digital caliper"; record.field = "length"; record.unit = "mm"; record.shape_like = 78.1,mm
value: 142.59,mm
